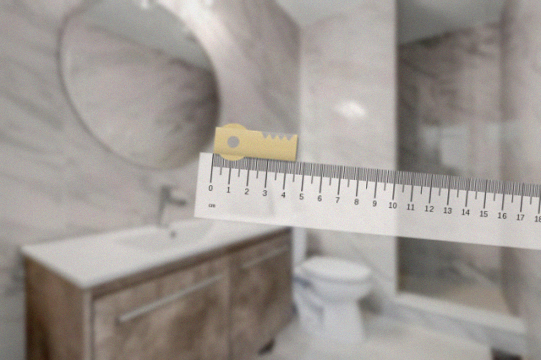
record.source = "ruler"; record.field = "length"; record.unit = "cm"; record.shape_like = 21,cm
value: 4.5,cm
